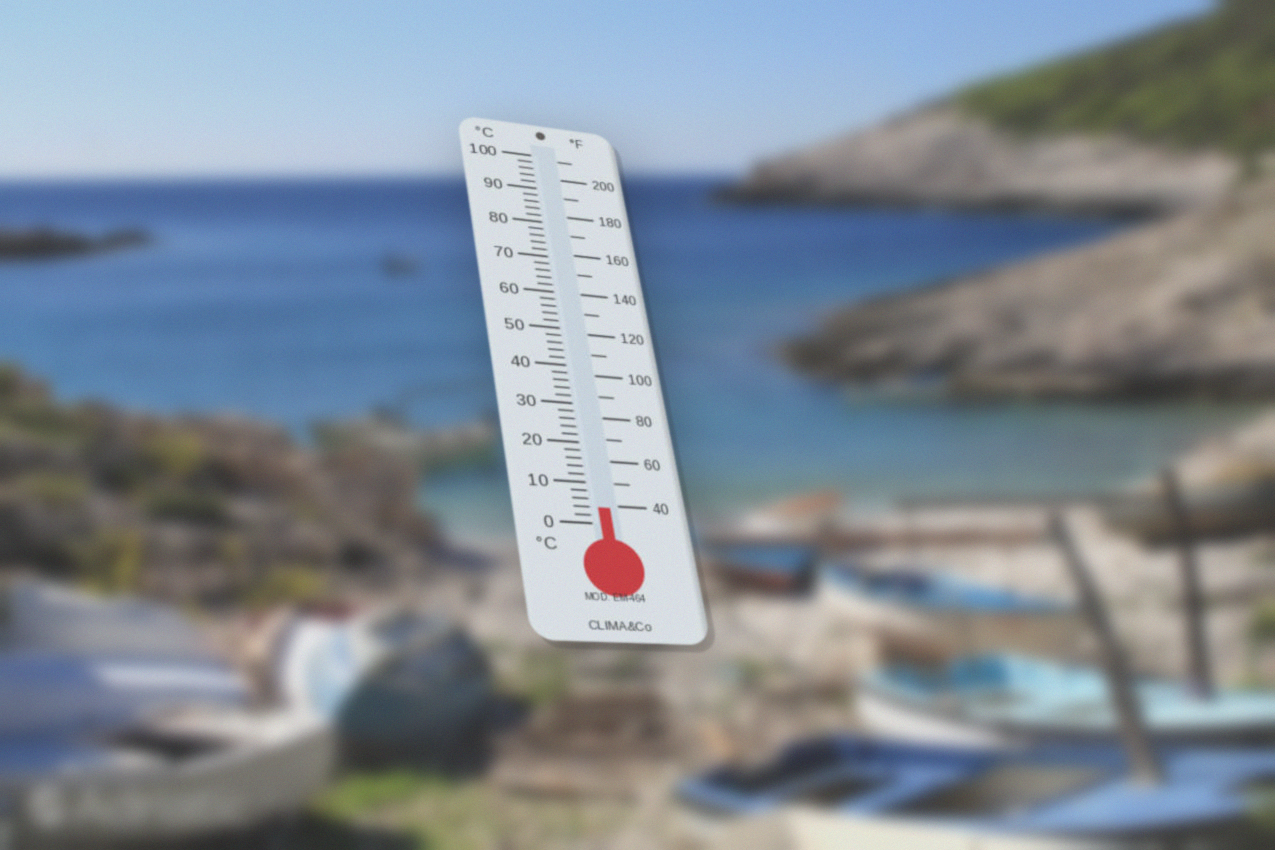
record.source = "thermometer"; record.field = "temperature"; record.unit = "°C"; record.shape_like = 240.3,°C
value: 4,°C
